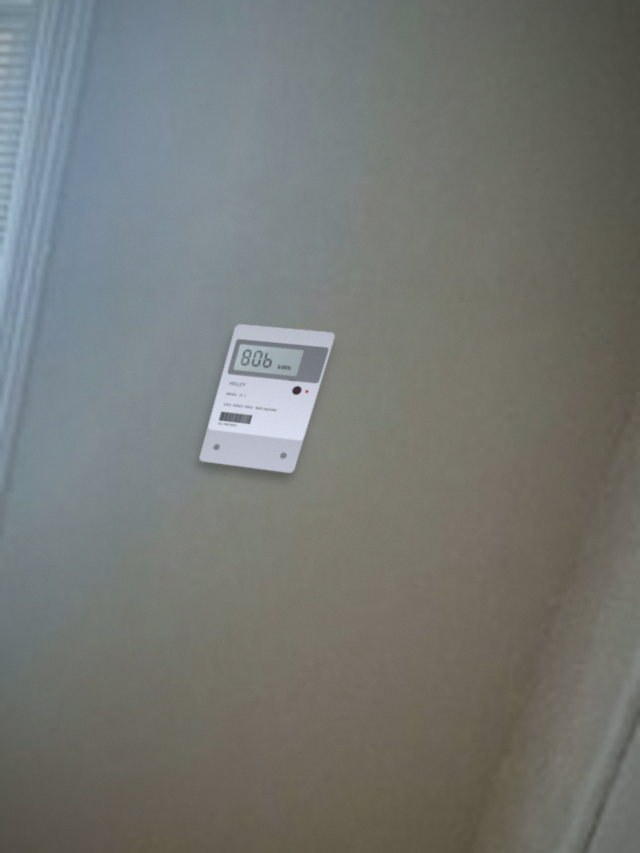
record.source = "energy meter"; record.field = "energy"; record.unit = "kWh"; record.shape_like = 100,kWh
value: 806,kWh
